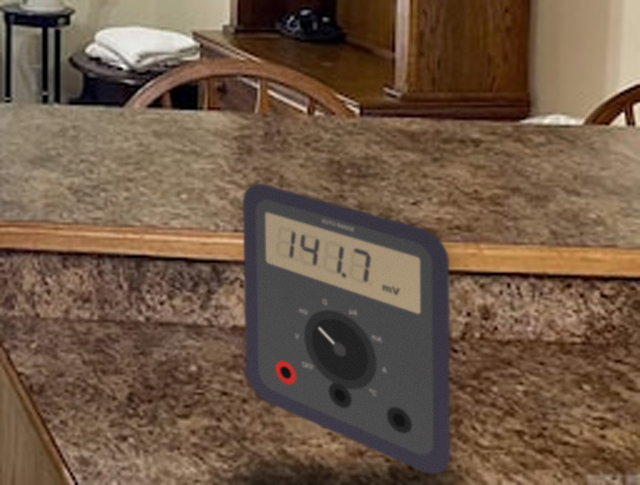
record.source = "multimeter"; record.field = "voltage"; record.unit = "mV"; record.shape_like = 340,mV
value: 141.7,mV
